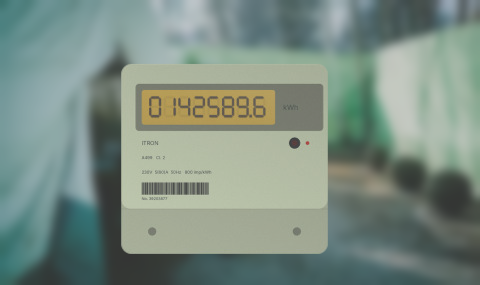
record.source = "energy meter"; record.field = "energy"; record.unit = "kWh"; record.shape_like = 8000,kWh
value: 142589.6,kWh
